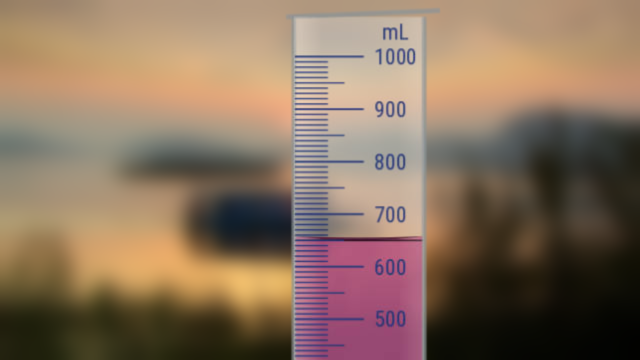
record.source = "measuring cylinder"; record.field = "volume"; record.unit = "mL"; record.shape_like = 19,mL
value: 650,mL
